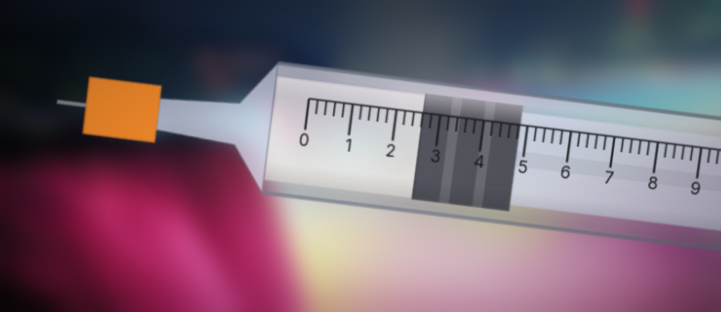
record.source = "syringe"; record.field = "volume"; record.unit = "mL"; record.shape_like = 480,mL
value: 2.6,mL
